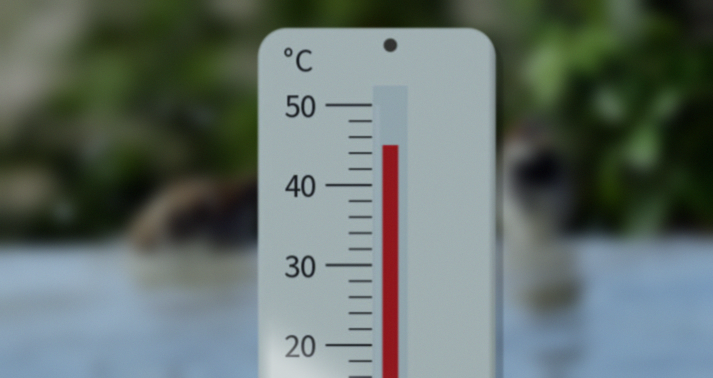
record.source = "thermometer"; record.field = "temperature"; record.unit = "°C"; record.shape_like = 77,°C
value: 45,°C
